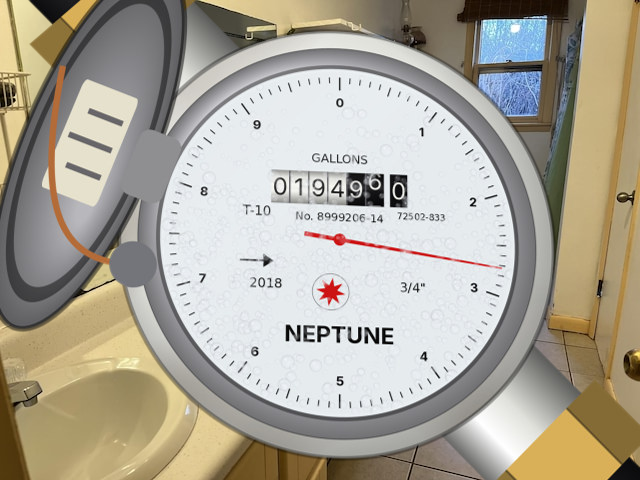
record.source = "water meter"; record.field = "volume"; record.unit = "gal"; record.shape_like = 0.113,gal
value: 194962.7,gal
